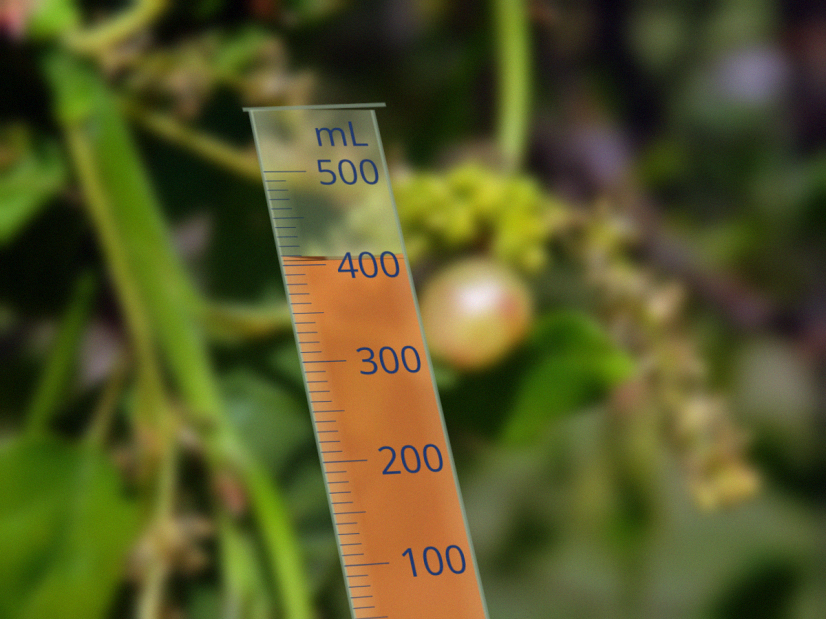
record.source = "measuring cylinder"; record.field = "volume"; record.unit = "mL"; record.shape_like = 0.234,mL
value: 405,mL
